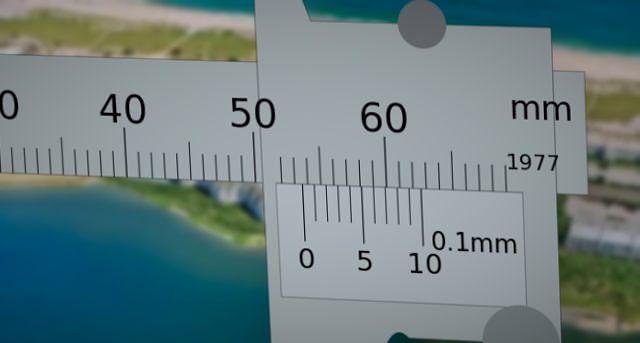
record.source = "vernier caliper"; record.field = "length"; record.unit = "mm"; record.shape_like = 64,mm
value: 53.6,mm
